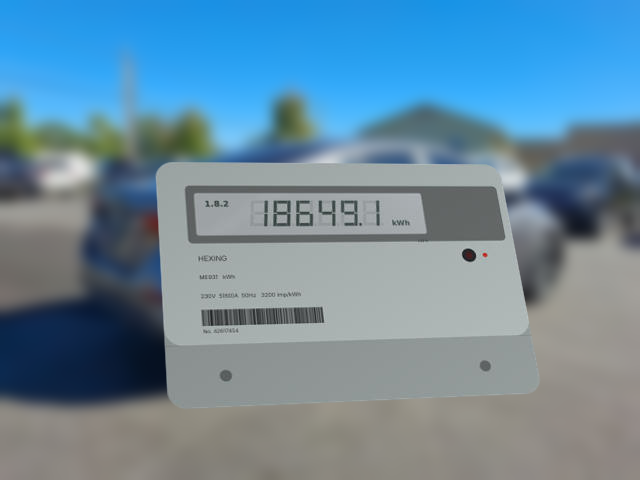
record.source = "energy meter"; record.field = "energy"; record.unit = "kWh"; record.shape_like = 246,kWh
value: 18649.1,kWh
